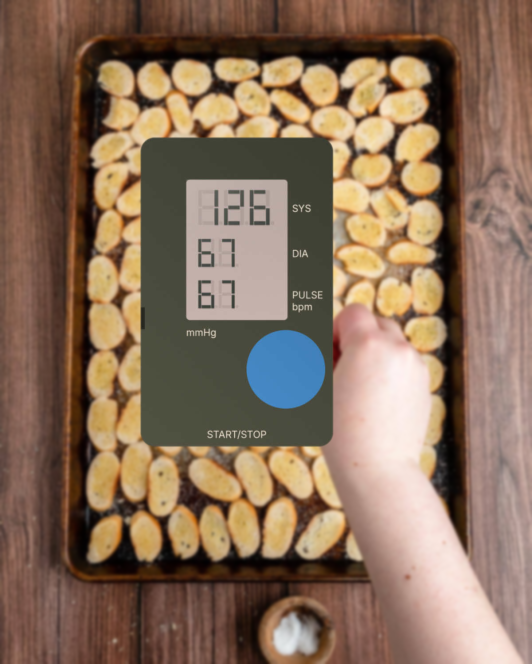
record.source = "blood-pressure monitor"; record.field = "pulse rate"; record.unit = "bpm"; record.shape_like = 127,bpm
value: 67,bpm
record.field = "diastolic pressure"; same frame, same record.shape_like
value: 67,mmHg
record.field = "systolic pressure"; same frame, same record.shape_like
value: 126,mmHg
